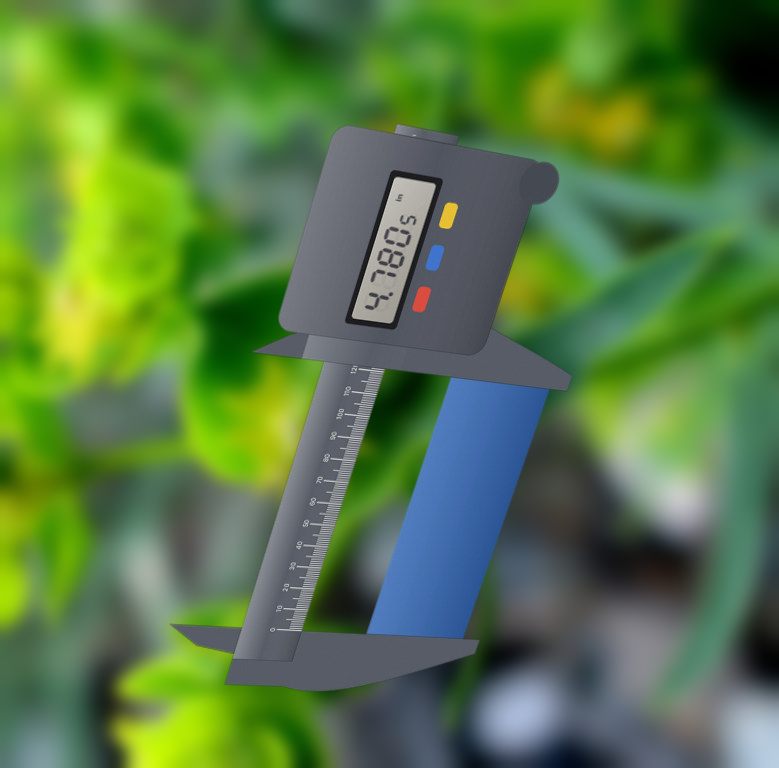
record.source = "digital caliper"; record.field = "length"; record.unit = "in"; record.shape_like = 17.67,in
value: 4.7805,in
